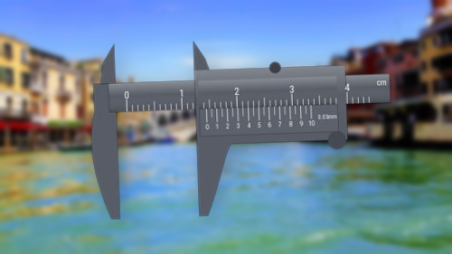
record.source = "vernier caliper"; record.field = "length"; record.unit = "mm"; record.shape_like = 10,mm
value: 14.4,mm
